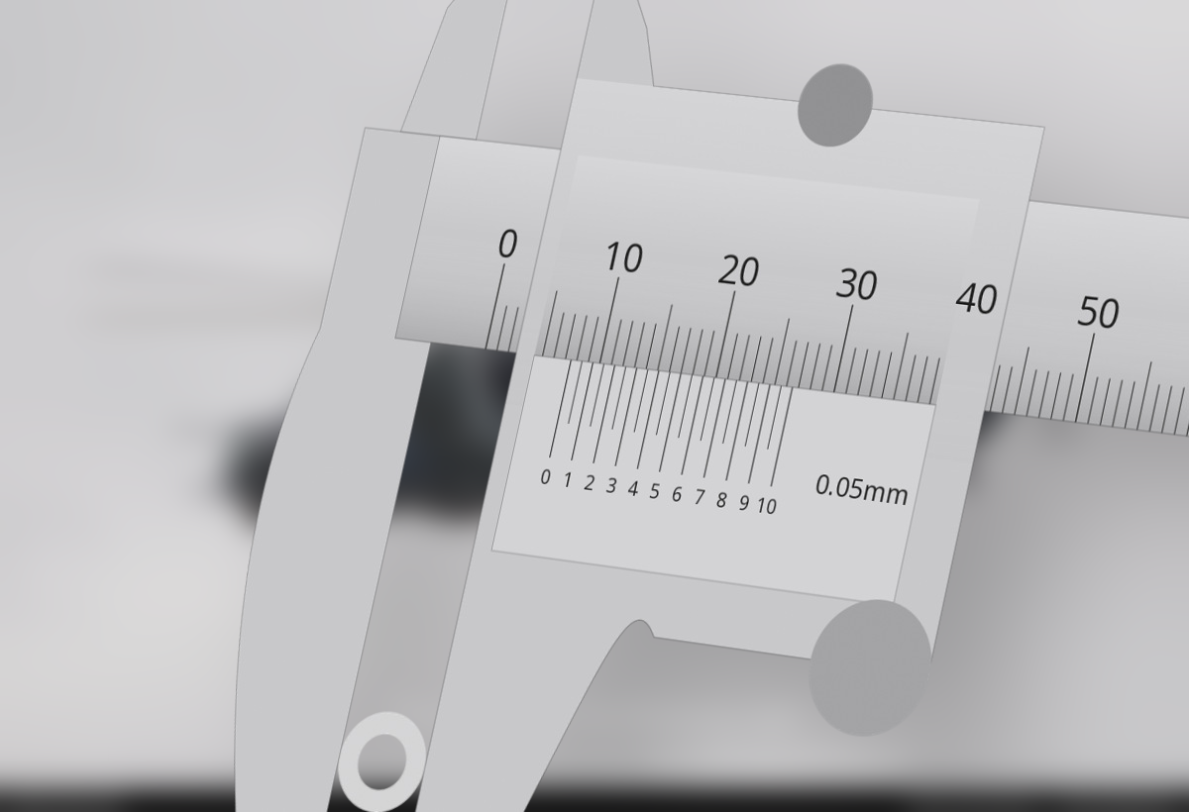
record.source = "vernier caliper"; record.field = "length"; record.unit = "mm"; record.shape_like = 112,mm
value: 7.5,mm
